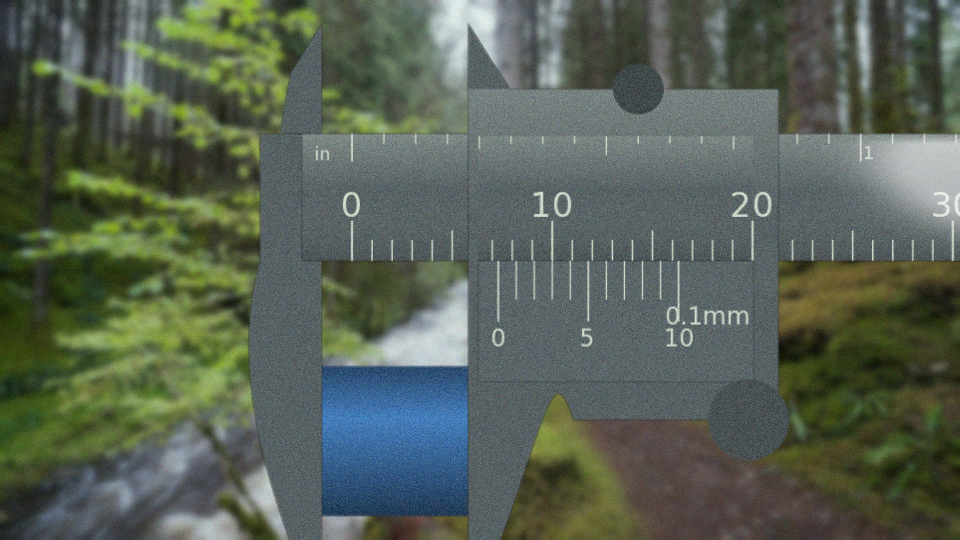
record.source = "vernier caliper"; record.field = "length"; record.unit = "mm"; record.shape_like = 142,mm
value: 7.3,mm
